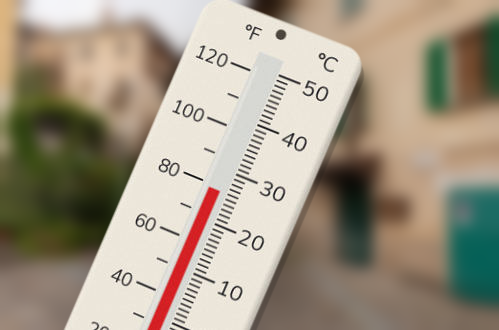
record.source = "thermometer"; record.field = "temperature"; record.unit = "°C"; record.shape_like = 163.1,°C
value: 26,°C
